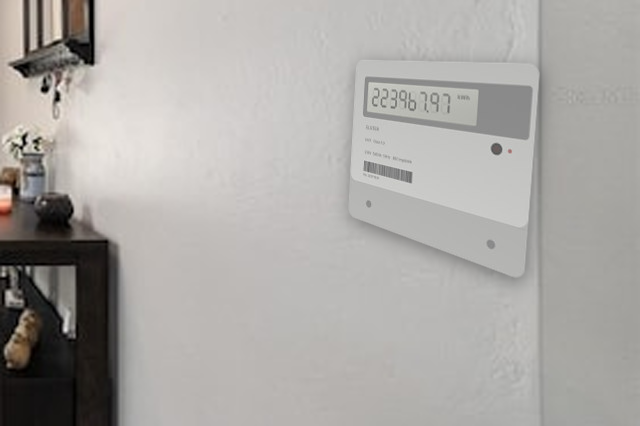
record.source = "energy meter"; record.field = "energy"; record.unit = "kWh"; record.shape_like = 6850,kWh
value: 223967.97,kWh
